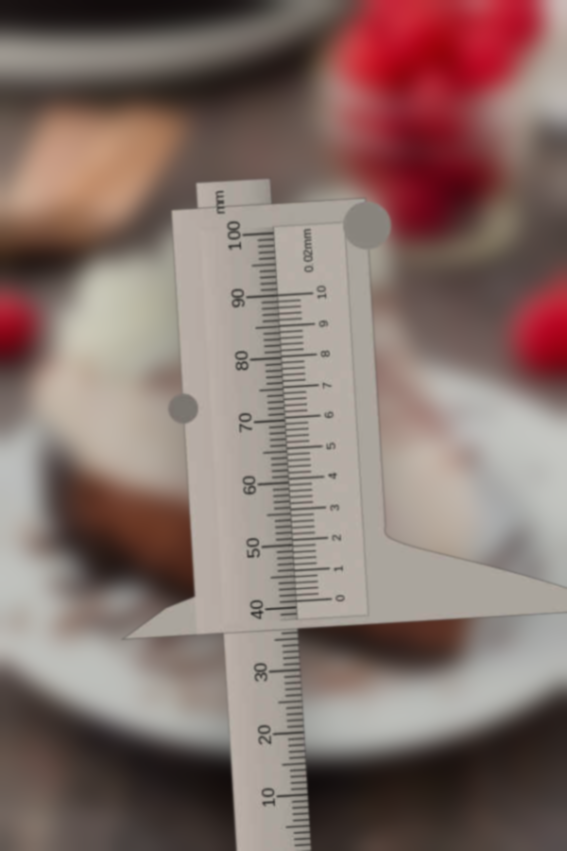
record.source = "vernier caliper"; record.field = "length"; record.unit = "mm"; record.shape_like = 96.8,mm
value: 41.0,mm
